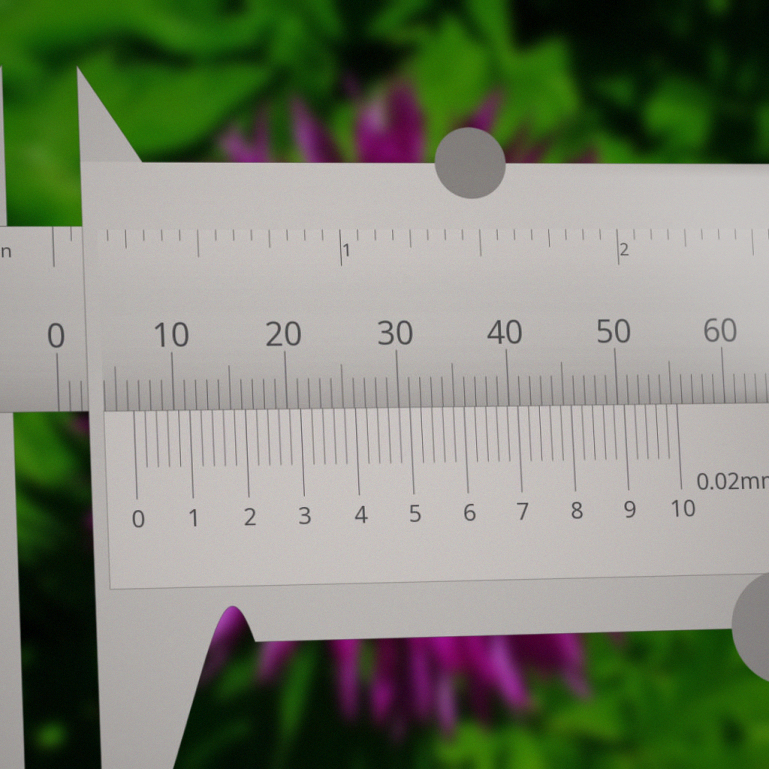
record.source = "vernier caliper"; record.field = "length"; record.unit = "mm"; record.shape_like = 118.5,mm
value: 6.5,mm
